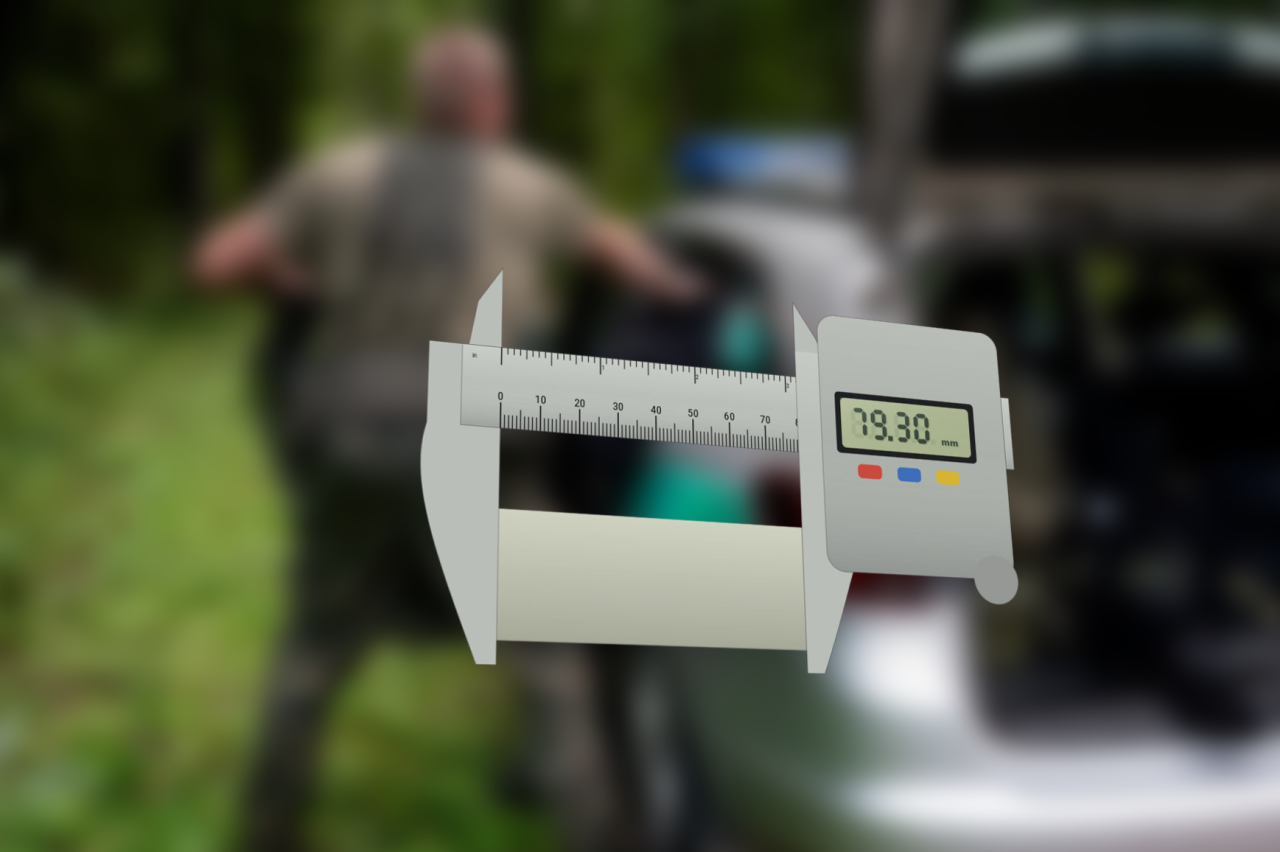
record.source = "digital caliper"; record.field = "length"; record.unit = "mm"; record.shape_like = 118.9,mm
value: 79.30,mm
